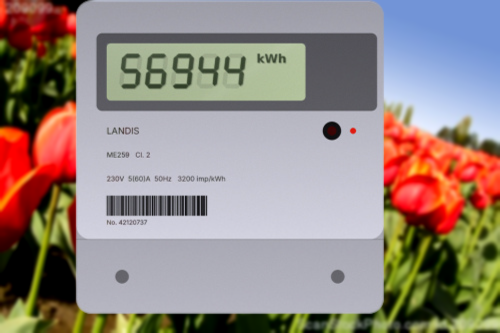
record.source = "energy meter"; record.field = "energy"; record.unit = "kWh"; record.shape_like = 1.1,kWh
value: 56944,kWh
